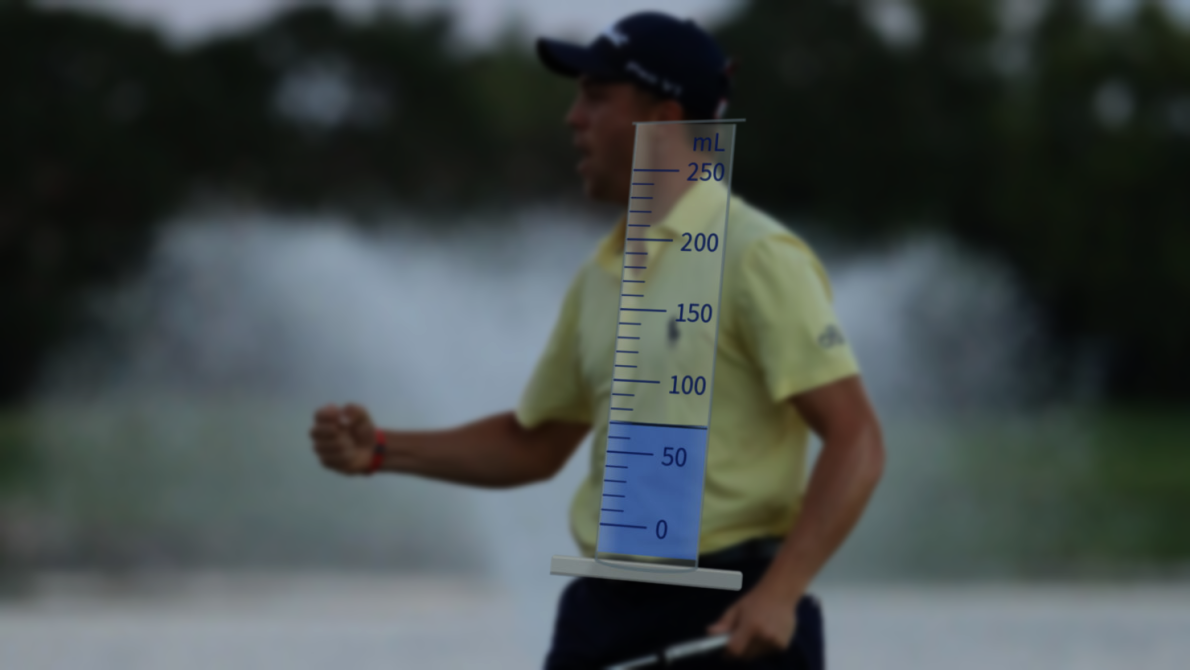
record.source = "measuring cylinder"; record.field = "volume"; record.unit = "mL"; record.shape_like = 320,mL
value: 70,mL
